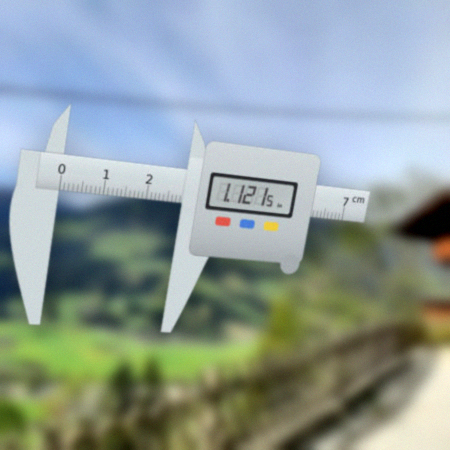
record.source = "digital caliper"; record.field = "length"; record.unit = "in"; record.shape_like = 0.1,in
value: 1.1215,in
